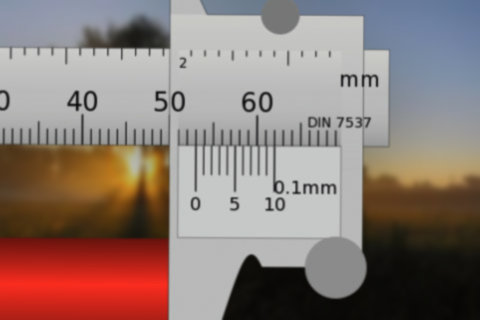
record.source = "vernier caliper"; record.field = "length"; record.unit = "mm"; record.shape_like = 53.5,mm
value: 53.0,mm
